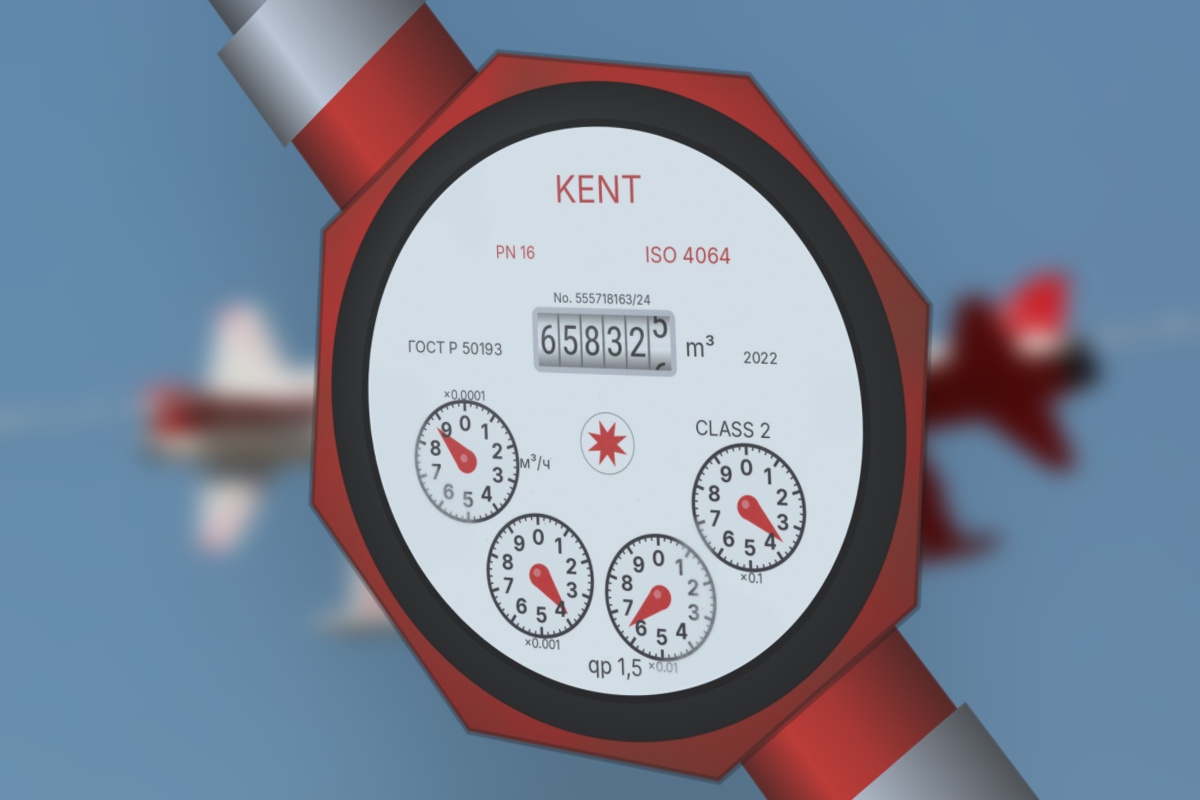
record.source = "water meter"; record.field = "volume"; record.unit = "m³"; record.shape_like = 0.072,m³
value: 658325.3638,m³
